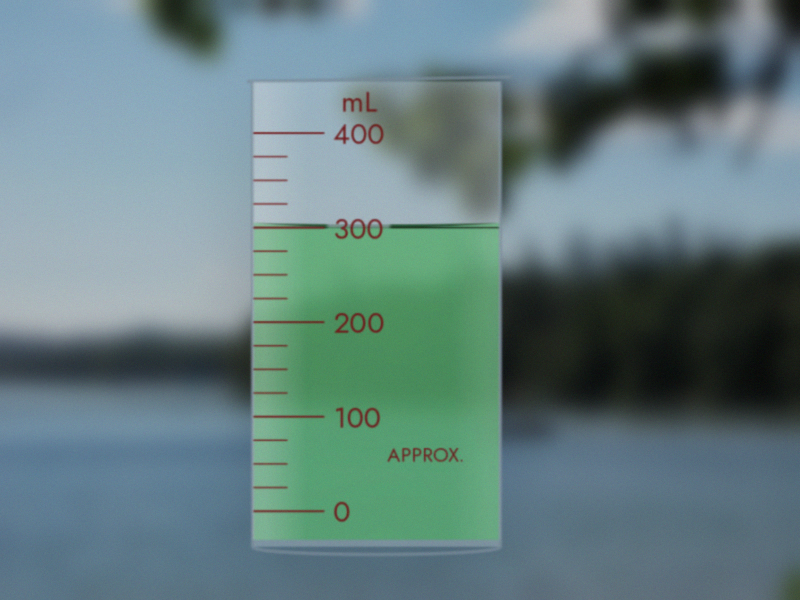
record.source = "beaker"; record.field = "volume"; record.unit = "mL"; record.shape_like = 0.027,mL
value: 300,mL
